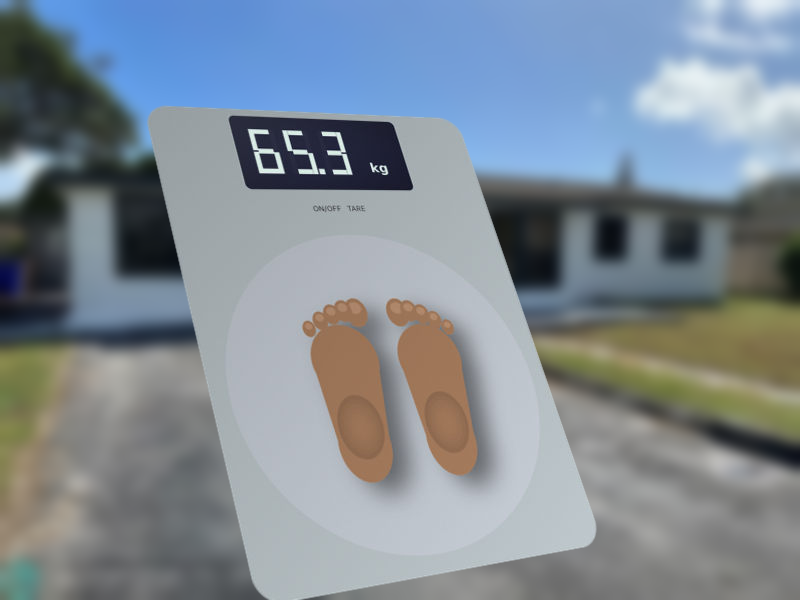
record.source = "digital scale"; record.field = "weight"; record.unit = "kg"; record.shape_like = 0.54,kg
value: 65.3,kg
